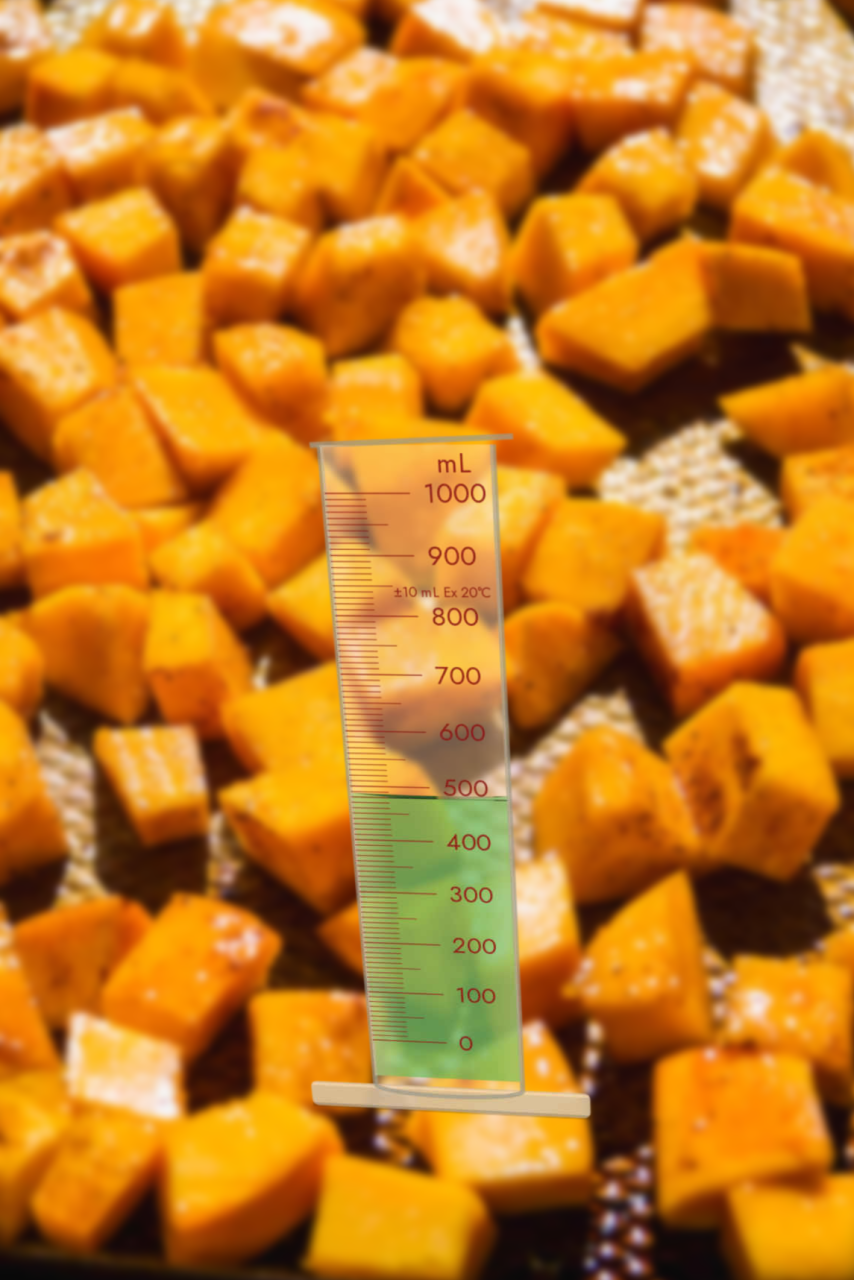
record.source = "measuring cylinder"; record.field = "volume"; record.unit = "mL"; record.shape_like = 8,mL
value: 480,mL
